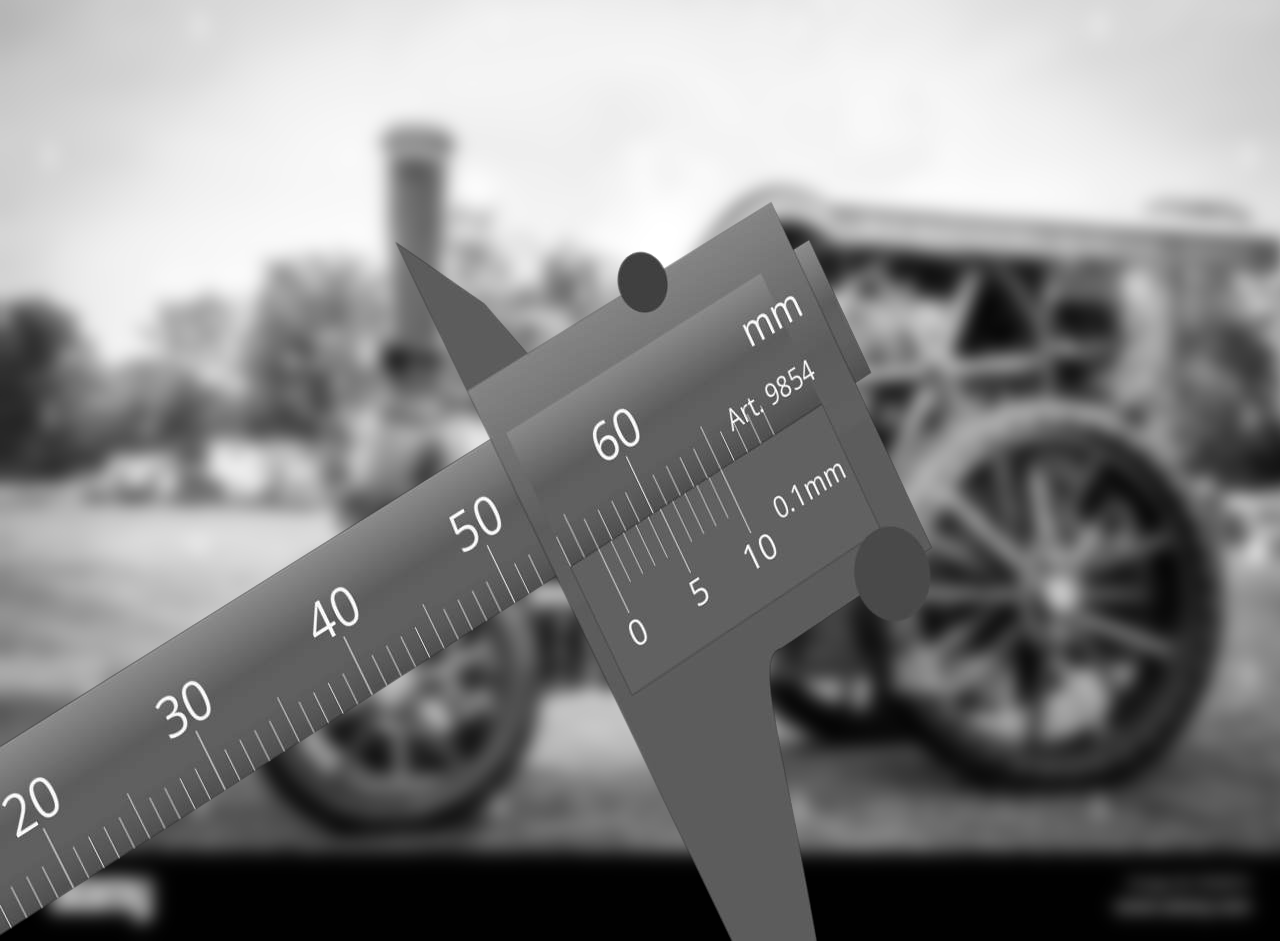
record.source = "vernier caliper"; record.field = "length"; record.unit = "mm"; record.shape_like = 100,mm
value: 56.0,mm
